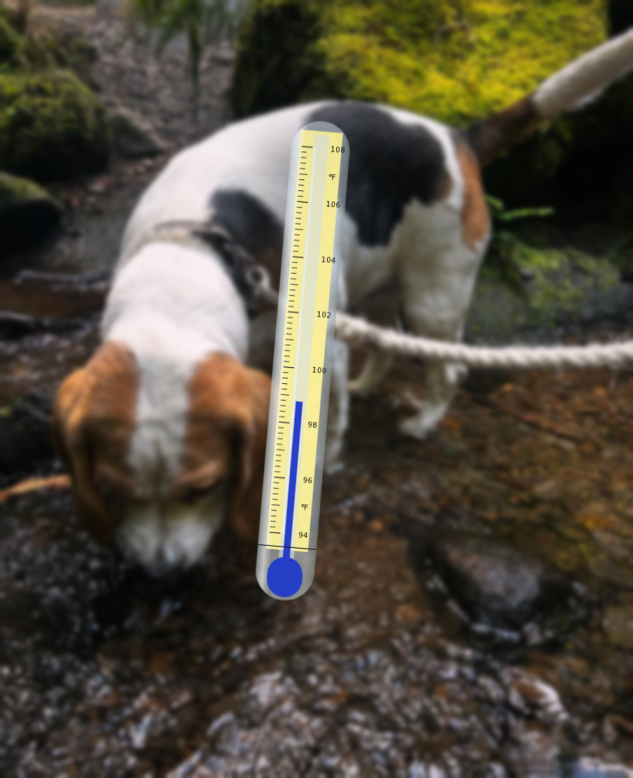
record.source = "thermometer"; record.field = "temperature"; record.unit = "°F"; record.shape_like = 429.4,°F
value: 98.8,°F
